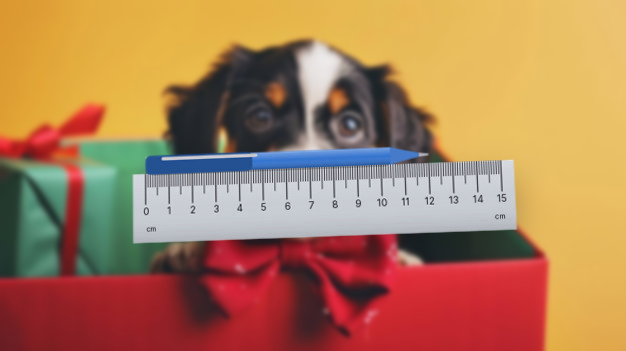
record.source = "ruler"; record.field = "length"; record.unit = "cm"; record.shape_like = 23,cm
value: 12,cm
